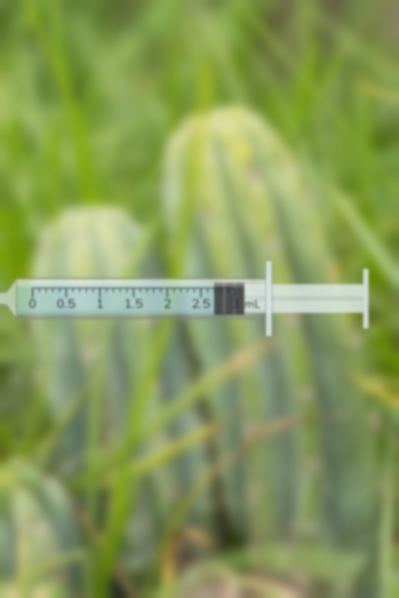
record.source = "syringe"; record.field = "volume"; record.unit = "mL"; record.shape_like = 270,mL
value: 2.7,mL
